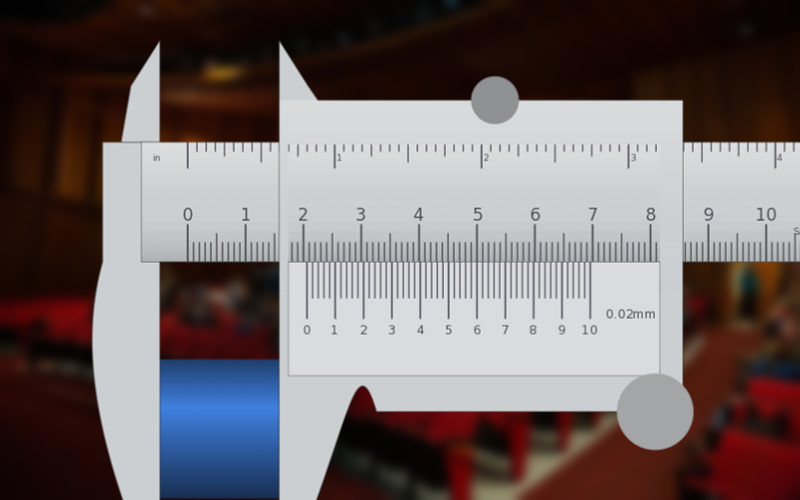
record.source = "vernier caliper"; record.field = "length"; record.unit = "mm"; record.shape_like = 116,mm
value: 20.6,mm
